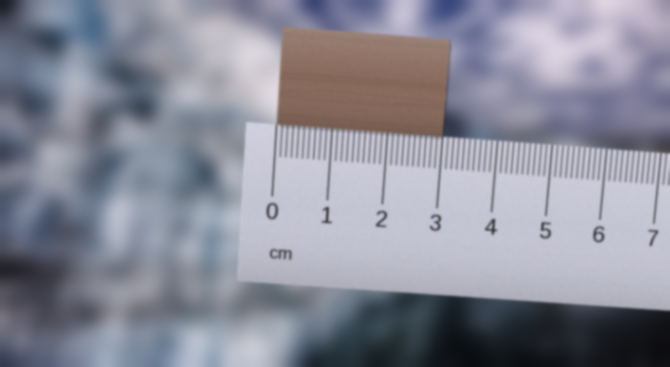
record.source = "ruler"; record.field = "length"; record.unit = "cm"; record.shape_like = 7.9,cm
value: 3,cm
